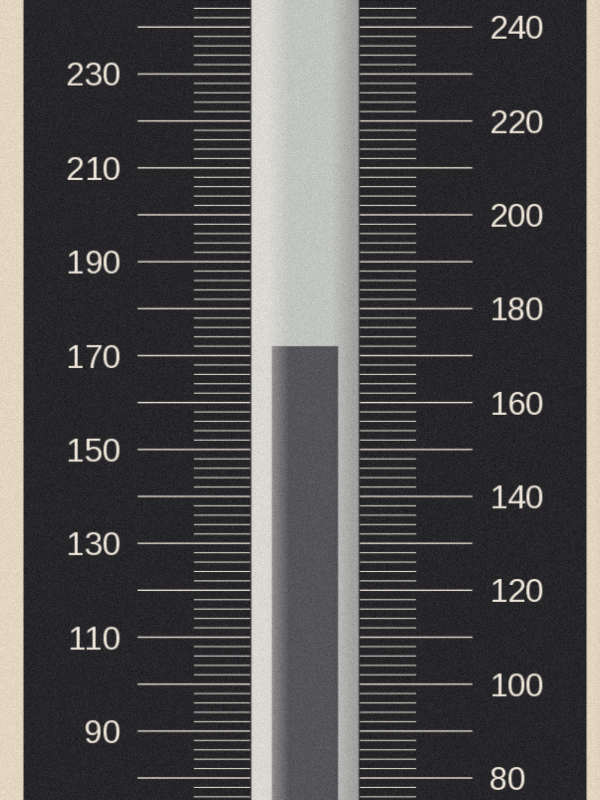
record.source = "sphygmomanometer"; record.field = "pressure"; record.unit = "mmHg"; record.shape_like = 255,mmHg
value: 172,mmHg
